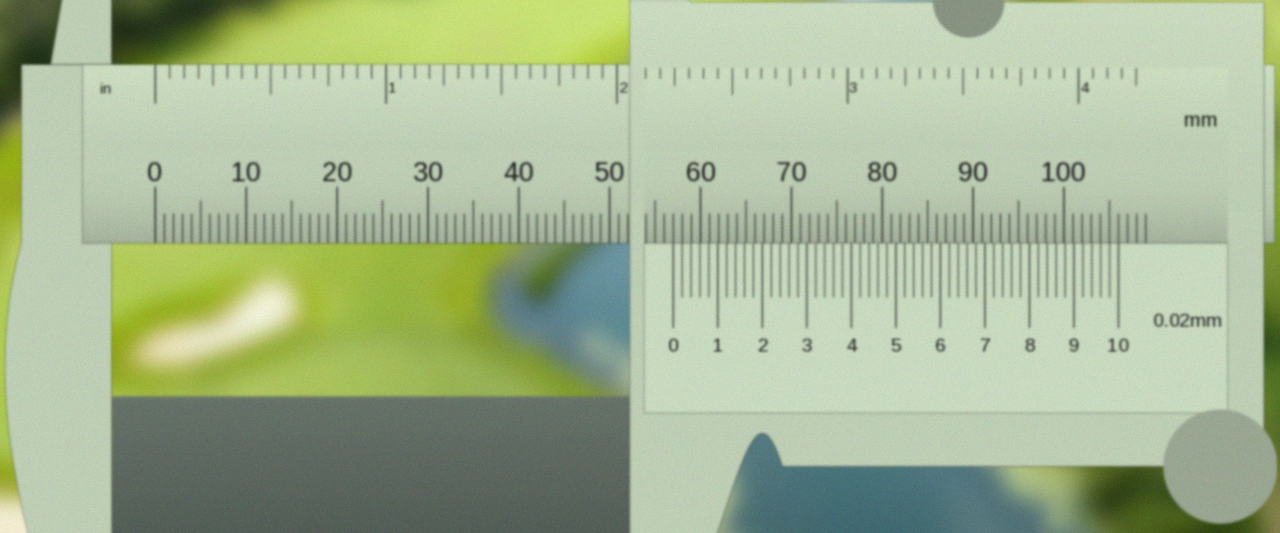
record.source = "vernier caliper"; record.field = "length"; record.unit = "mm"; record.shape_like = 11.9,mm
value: 57.0,mm
